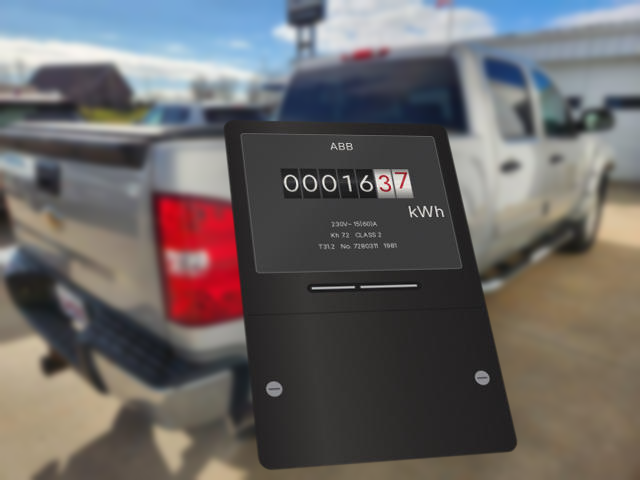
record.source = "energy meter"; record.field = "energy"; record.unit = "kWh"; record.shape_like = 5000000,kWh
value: 16.37,kWh
